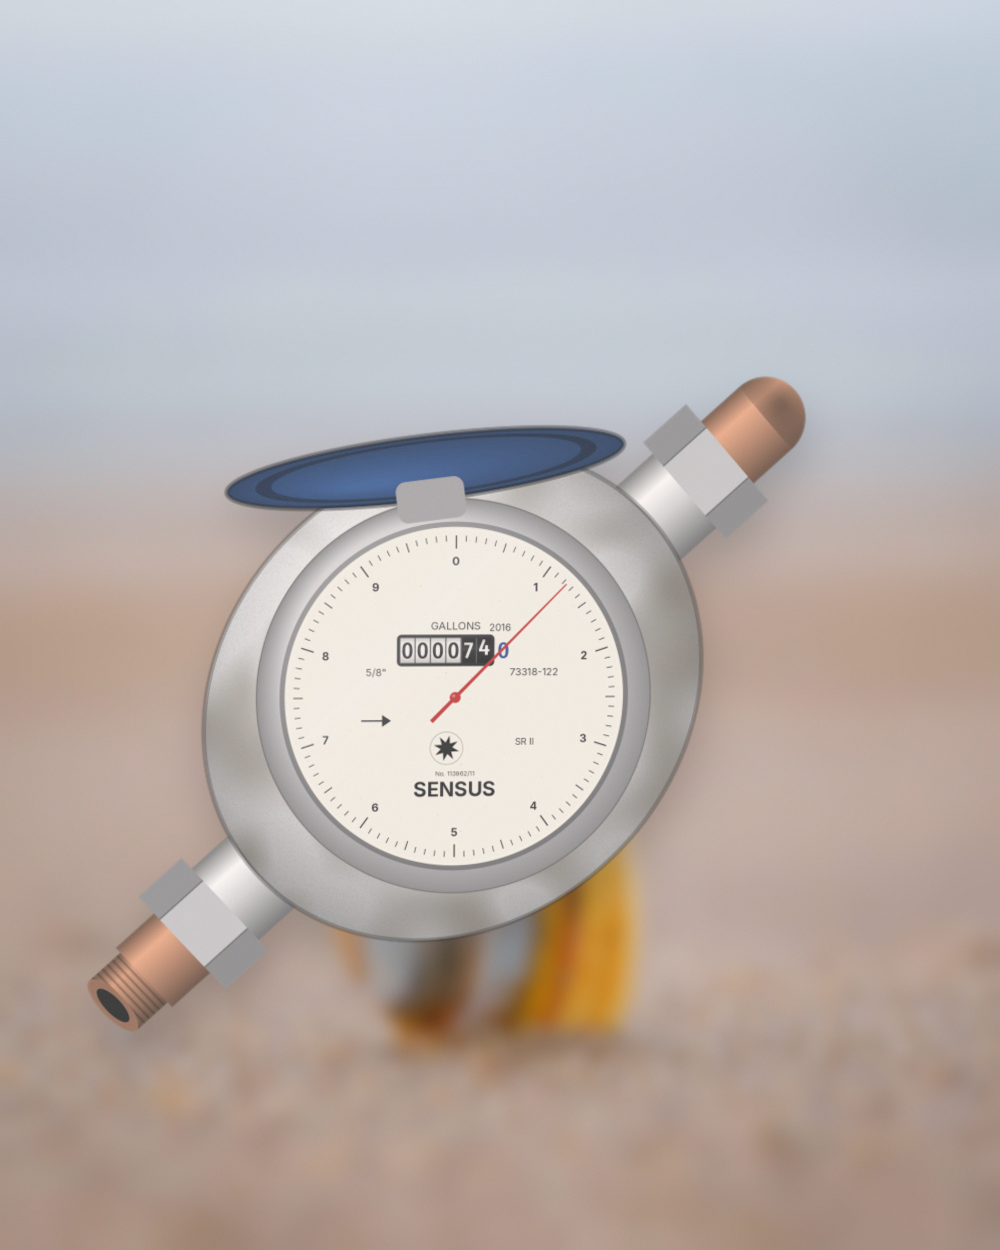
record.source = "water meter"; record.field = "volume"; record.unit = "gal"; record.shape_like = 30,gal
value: 741.2,gal
